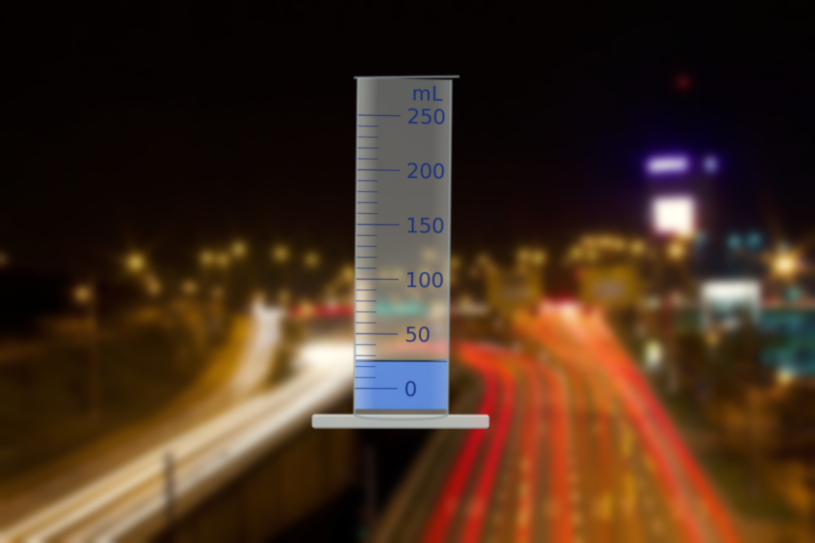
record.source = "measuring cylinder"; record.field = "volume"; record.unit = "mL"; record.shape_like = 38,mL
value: 25,mL
